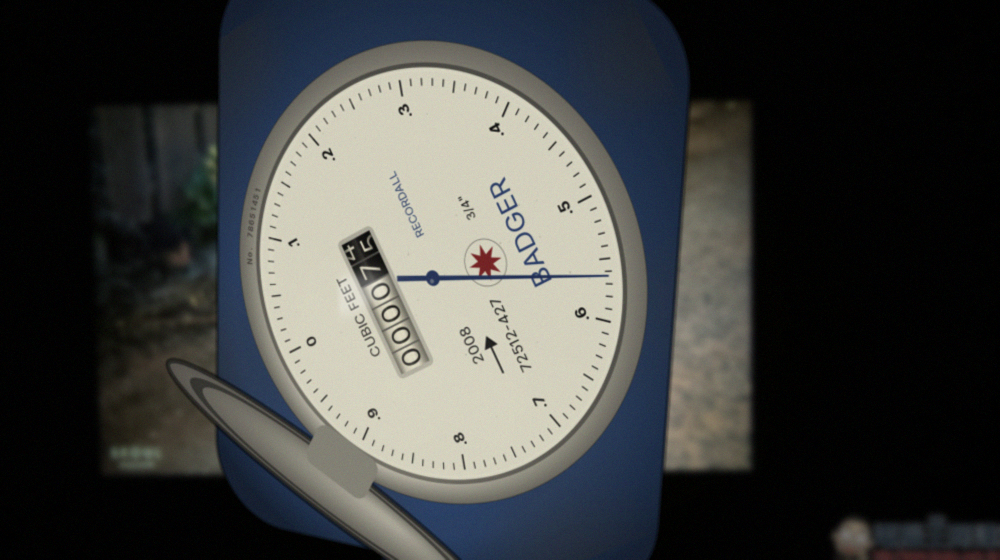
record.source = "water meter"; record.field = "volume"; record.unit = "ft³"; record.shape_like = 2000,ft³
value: 74.56,ft³
